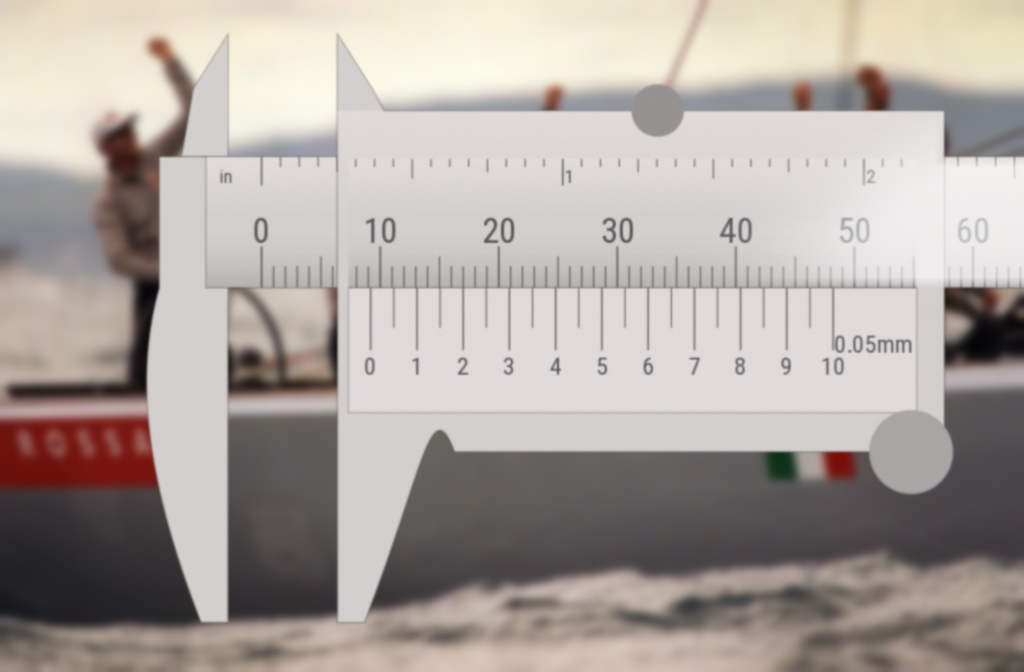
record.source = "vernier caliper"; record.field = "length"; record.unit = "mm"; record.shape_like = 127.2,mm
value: 9.2,mm
